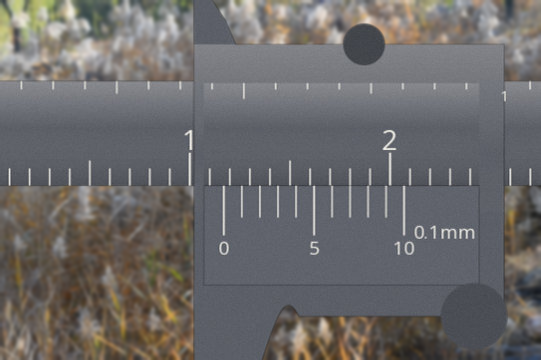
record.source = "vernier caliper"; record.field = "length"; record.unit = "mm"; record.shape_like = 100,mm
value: 11.7,mm
